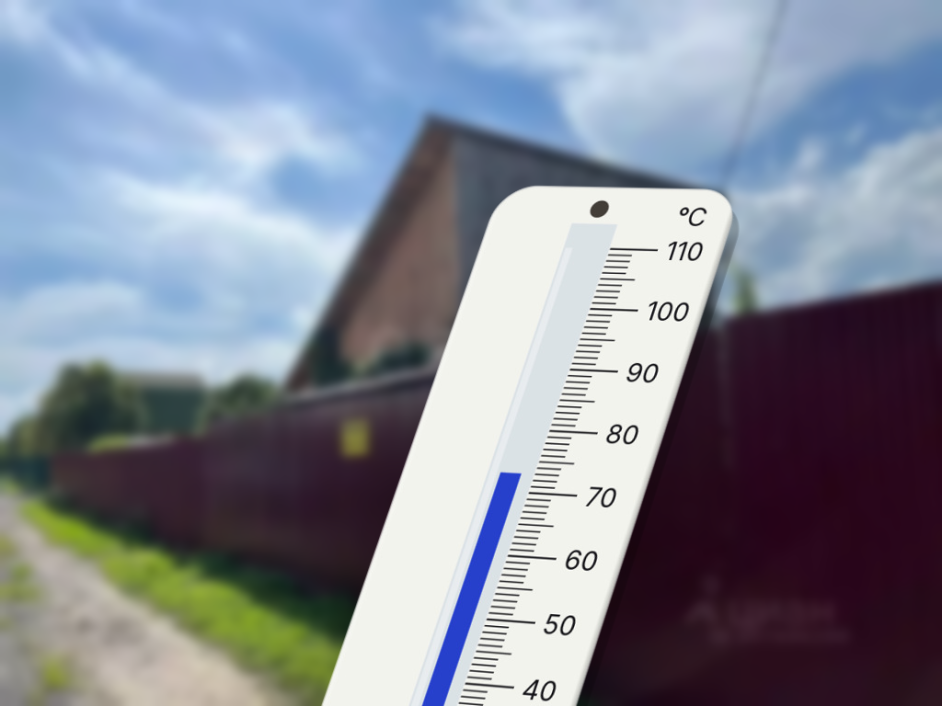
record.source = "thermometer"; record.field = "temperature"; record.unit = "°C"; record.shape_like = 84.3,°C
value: 73,°C
